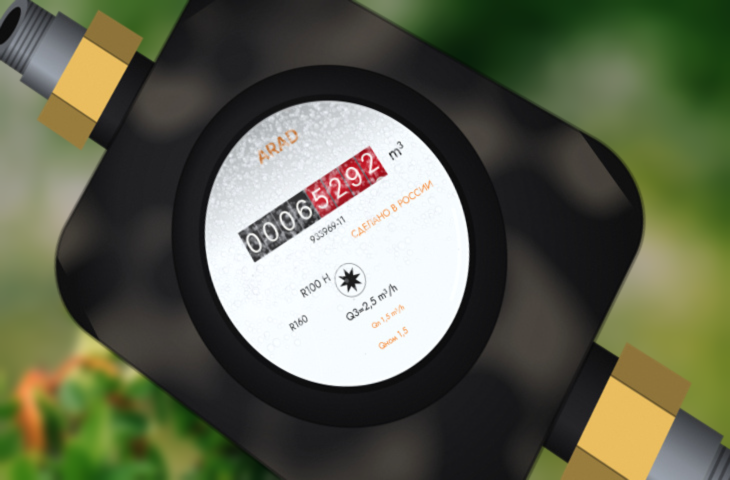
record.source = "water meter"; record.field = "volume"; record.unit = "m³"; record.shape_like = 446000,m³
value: 6.5292,m³
